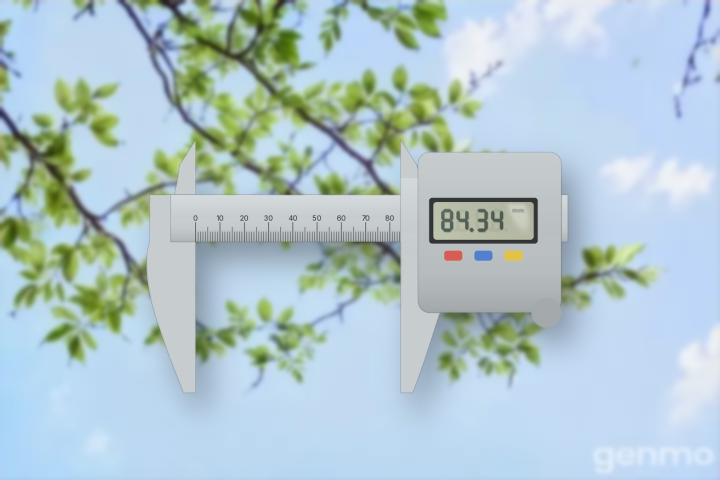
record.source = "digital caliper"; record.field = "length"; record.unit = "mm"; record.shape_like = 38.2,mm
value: 84.34,mm
